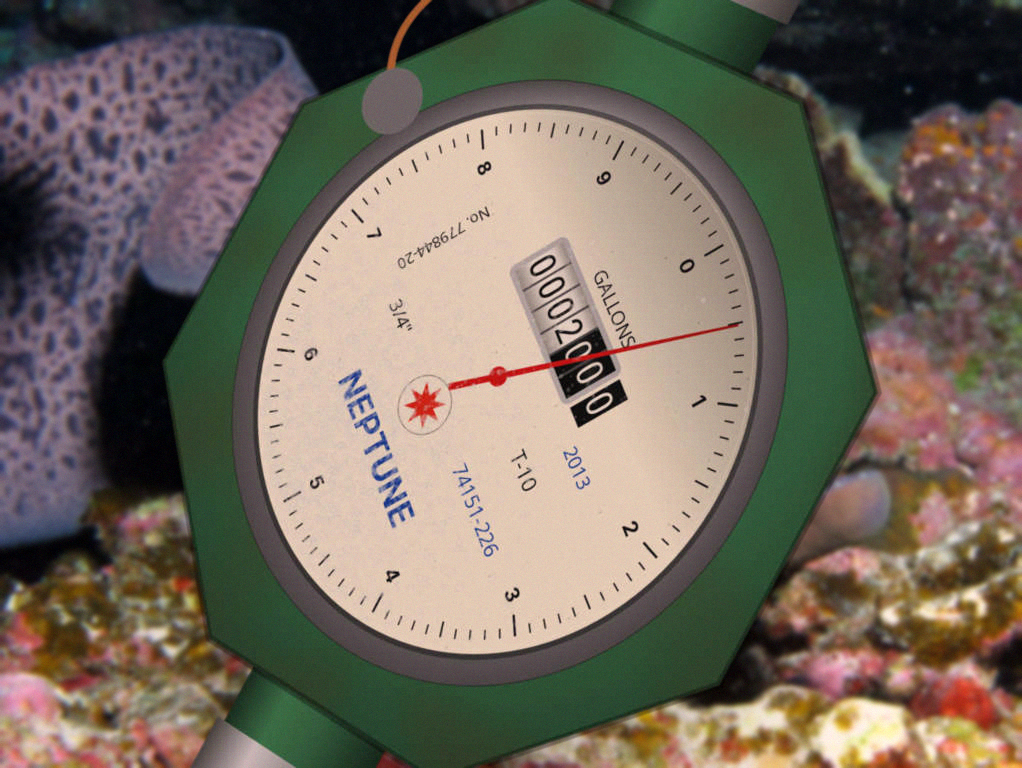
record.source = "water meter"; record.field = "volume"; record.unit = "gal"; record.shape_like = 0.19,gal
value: 2000.5,gal
